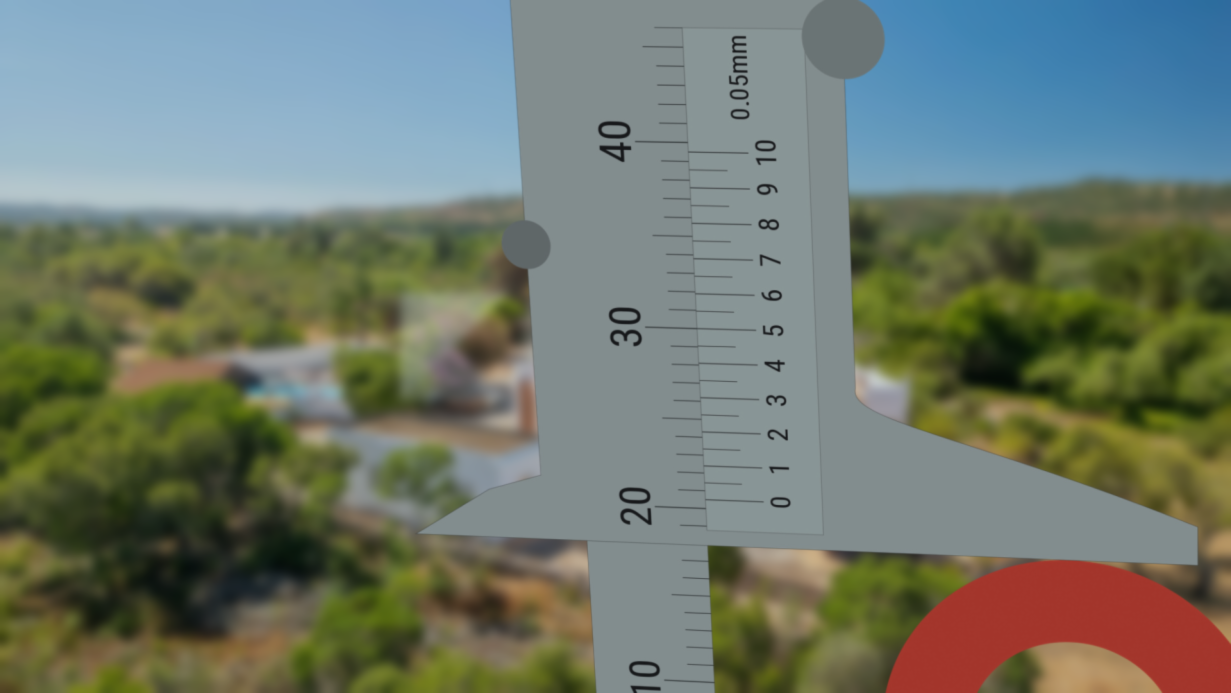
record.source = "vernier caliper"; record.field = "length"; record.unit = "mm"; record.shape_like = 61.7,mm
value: 20.5,mm
